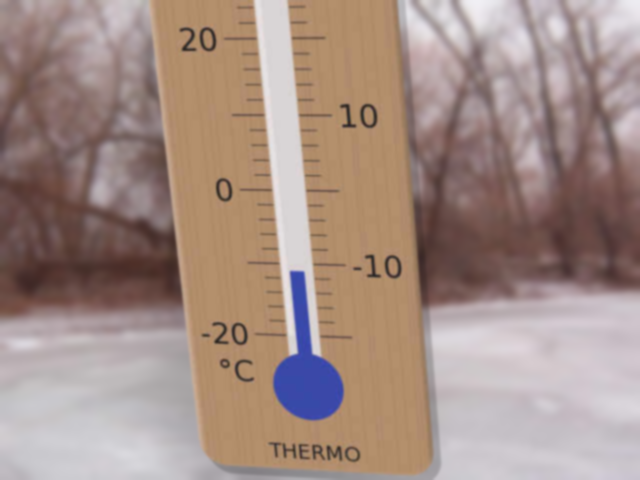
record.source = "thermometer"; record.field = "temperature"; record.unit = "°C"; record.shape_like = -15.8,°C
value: -11,°C
